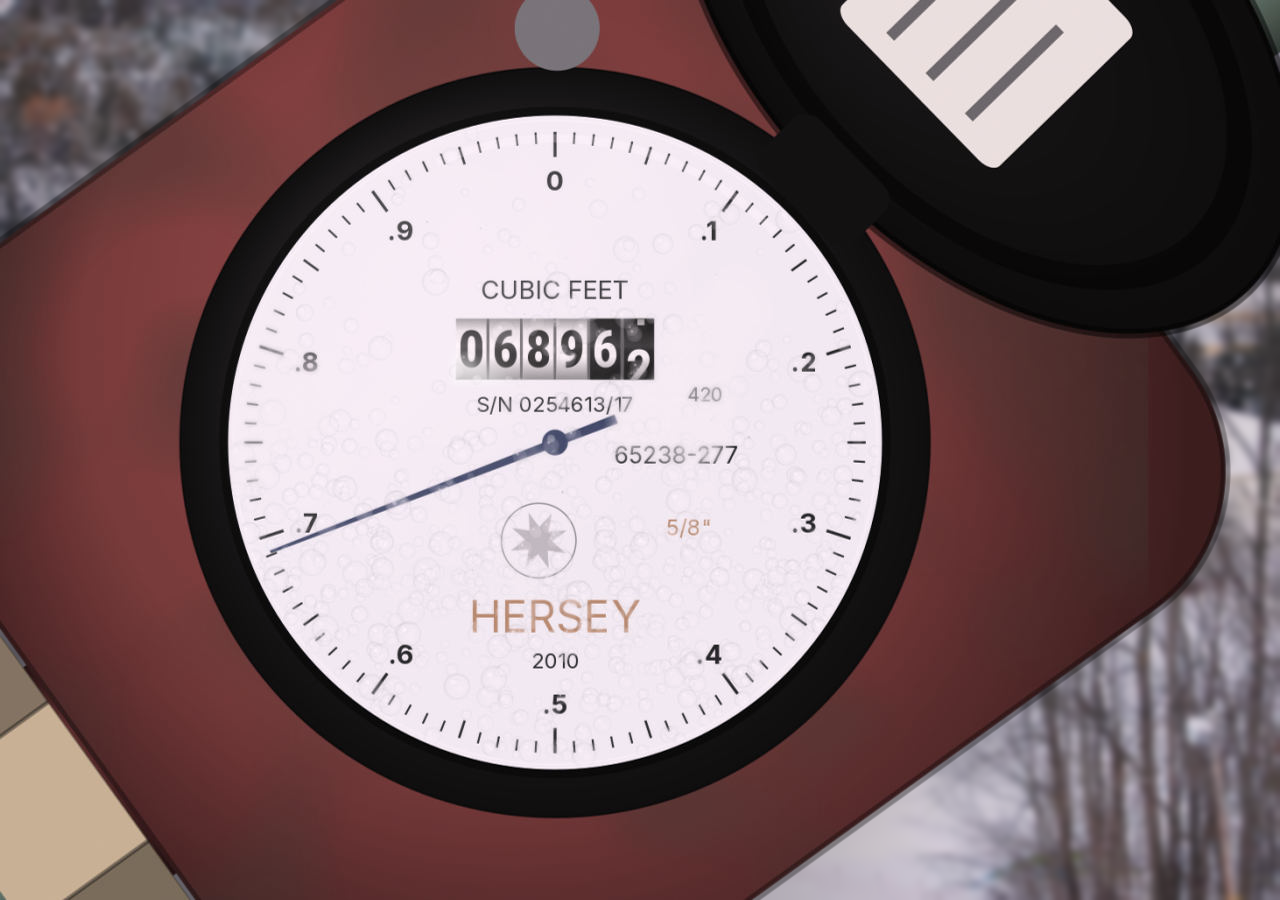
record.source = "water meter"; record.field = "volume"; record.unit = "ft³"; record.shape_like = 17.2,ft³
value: 68961.69,ft³
